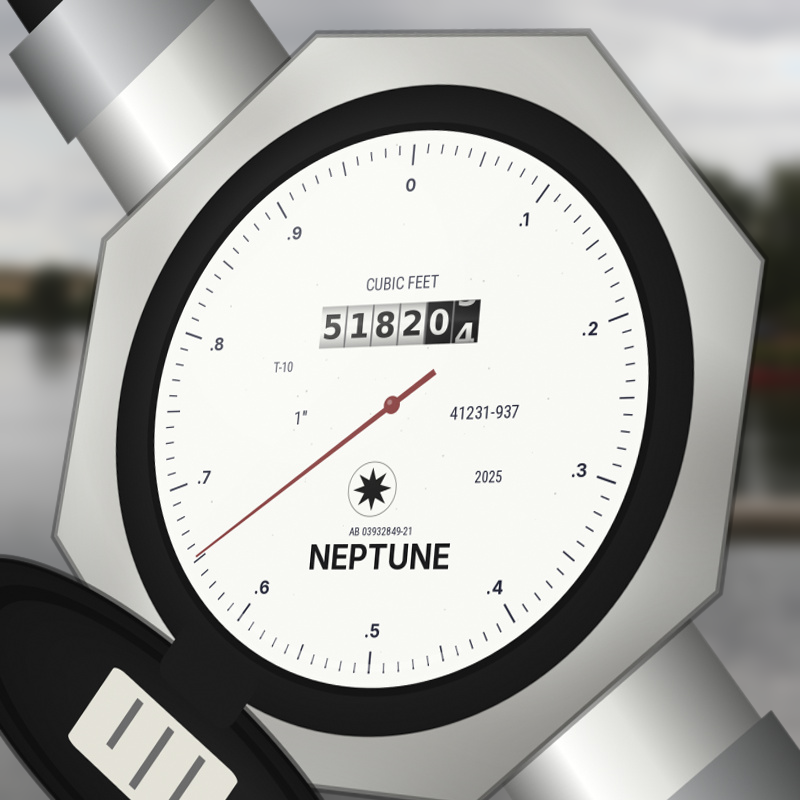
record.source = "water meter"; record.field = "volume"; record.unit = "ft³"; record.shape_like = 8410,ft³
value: 518203.65,ft³
